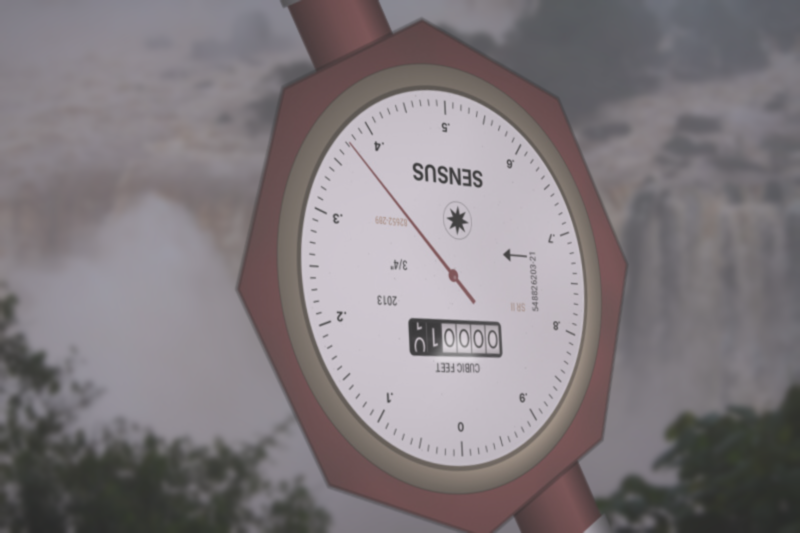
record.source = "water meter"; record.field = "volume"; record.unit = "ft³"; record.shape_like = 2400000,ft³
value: 10.37,ft³
